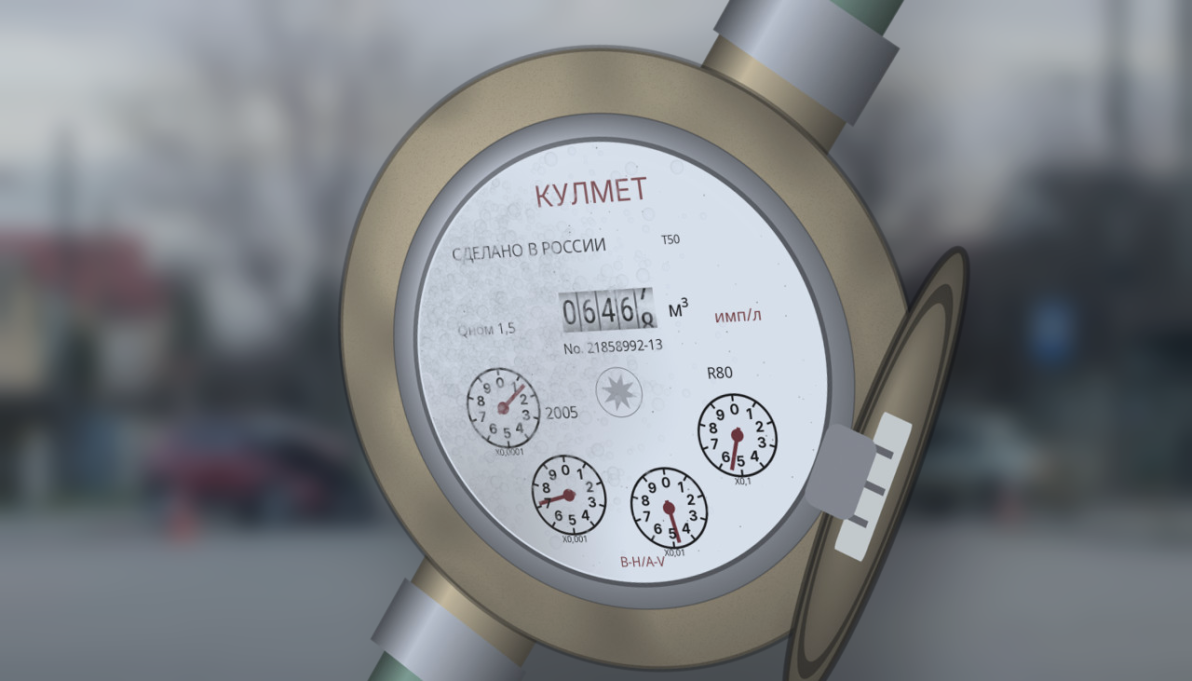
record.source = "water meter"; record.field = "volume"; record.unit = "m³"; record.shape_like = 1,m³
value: 6467.5471,m³
